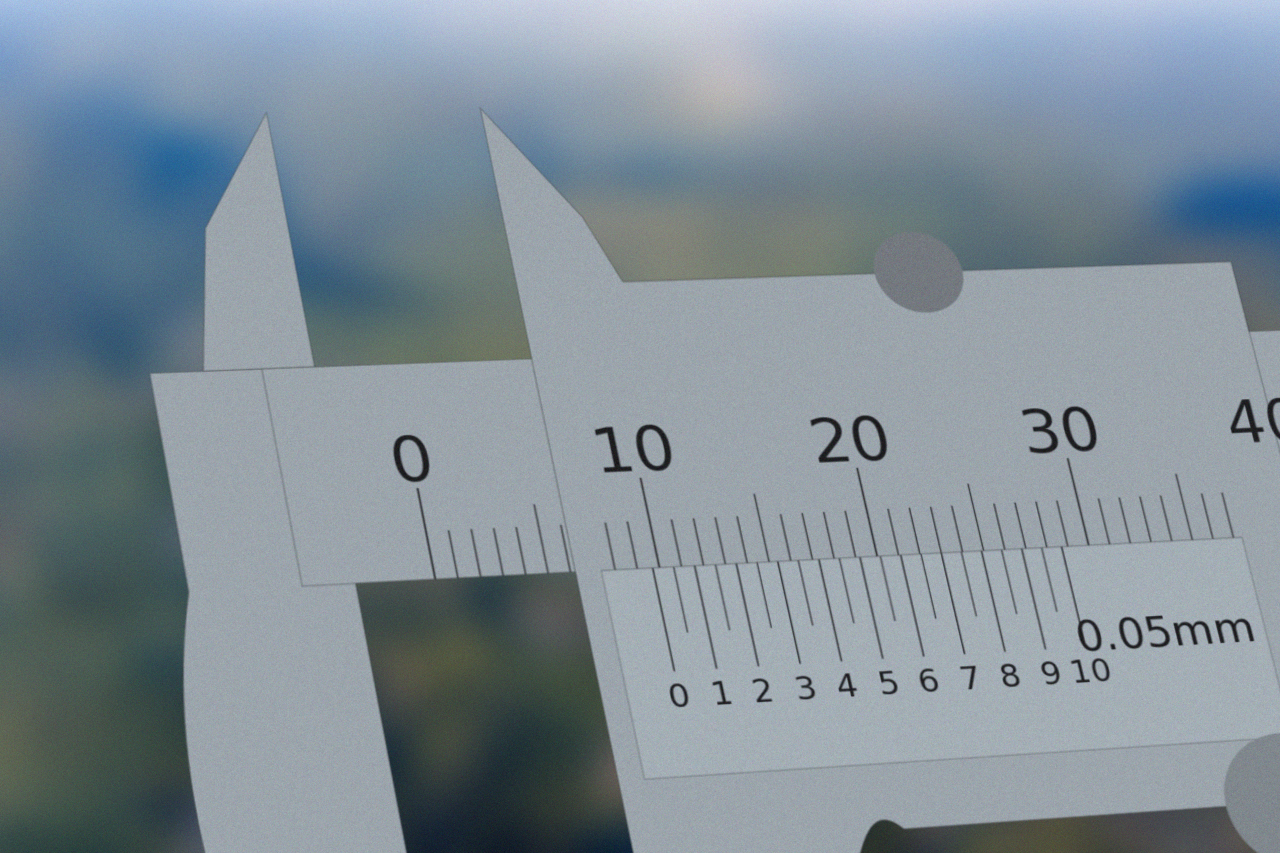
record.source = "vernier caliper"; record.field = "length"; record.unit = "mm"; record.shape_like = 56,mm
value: 9.7,mm
